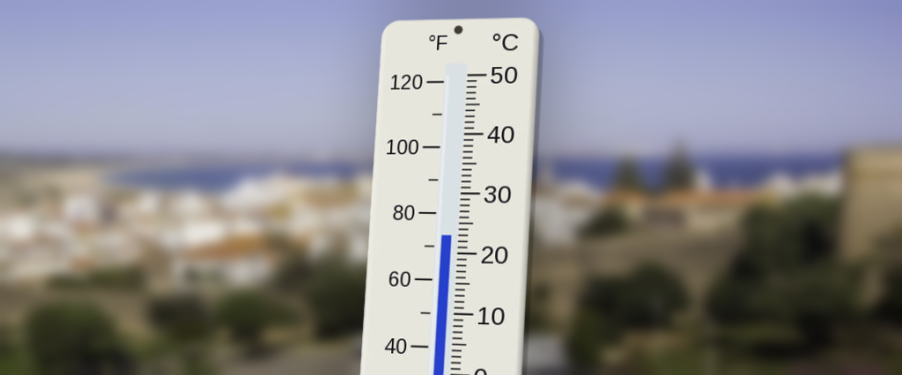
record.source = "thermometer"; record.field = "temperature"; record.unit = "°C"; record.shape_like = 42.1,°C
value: 23,°C
